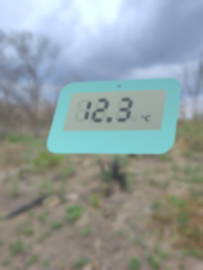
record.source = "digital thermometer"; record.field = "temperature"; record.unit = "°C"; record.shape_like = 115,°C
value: 12.3,°C
